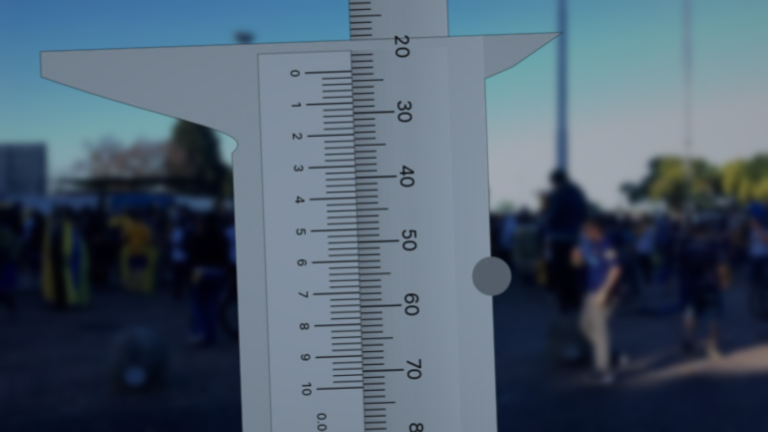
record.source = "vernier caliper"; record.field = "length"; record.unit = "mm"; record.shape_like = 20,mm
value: 23.5,mm
